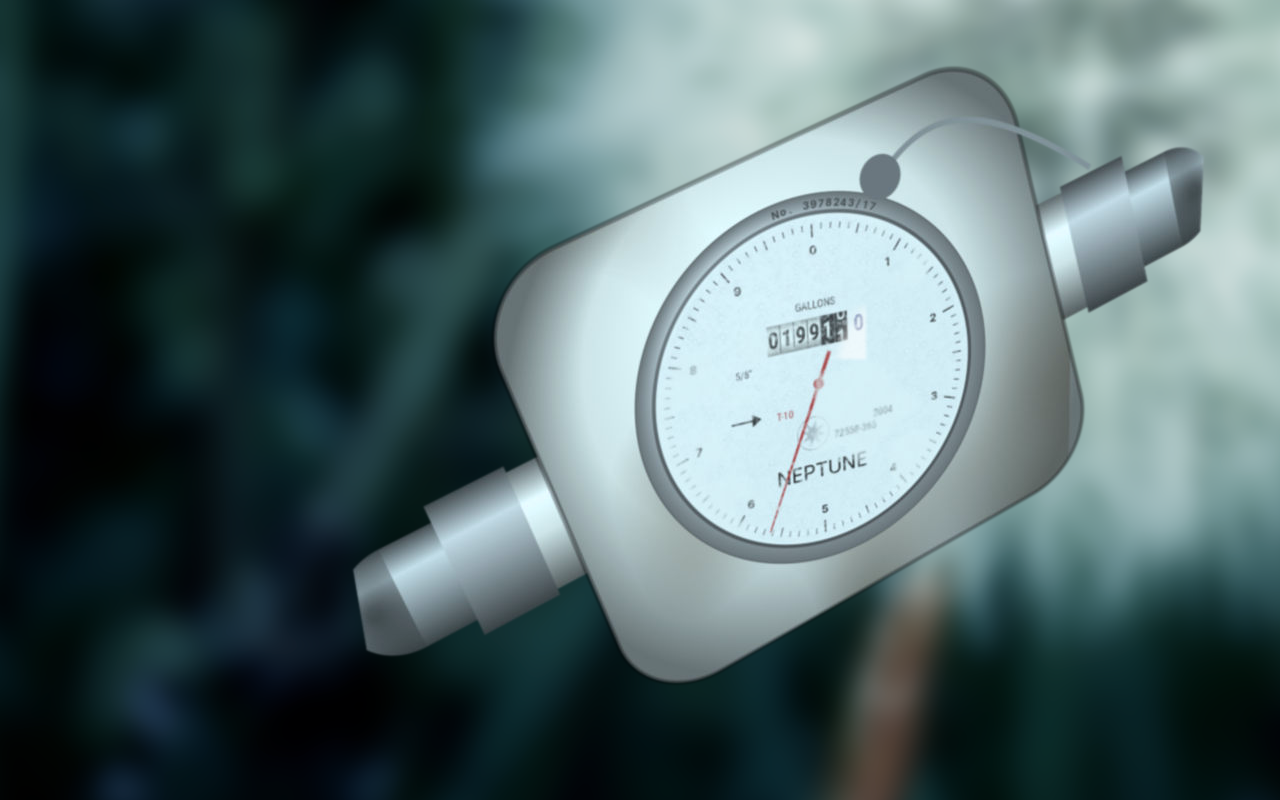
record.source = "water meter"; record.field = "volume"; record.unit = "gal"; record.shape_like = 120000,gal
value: 199105.6,gal
